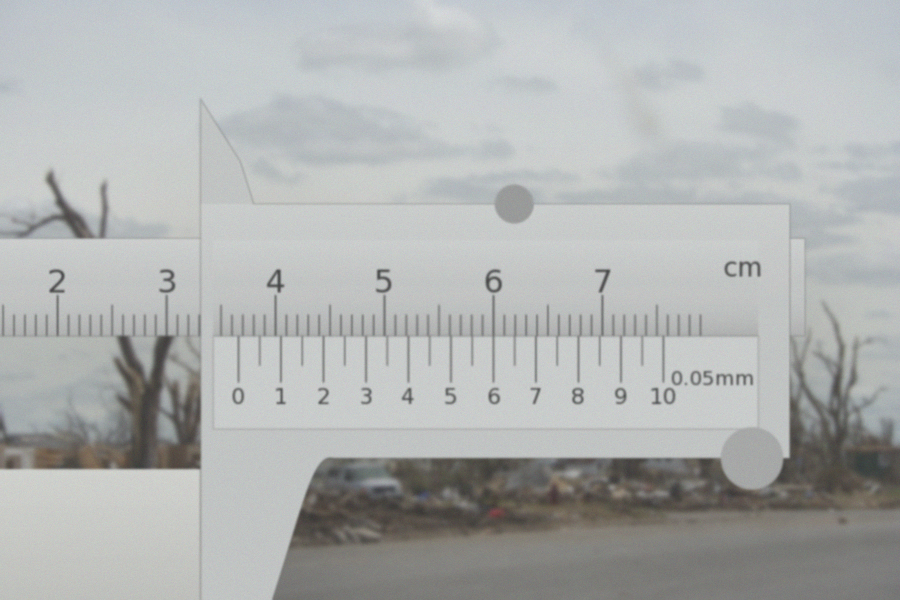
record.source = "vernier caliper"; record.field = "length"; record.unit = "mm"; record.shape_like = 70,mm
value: 36.6,mm
